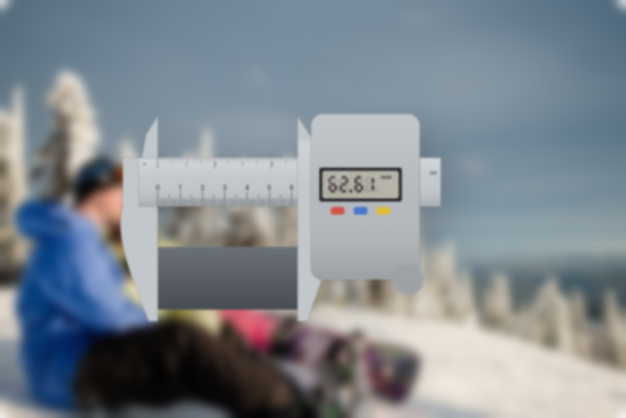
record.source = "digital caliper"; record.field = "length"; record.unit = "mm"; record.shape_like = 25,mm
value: 62.61,mm
